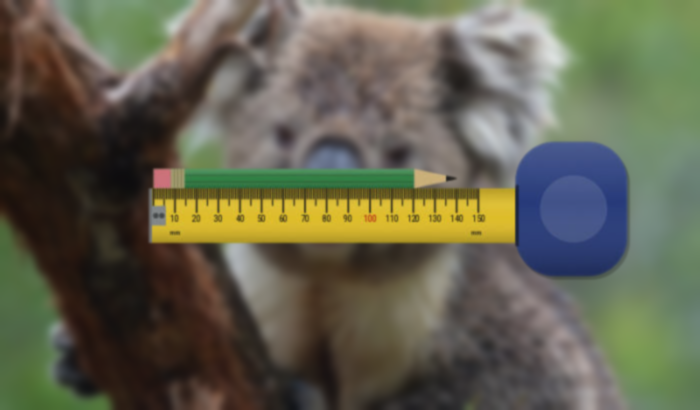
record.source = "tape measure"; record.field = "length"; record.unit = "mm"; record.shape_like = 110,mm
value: 140,mm
